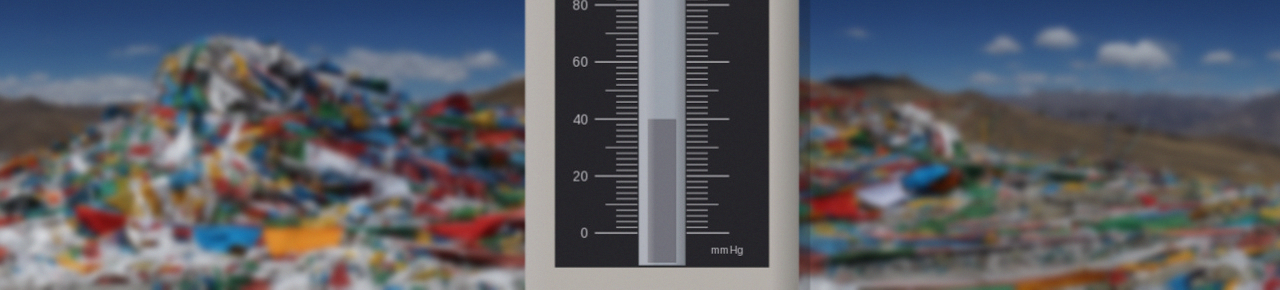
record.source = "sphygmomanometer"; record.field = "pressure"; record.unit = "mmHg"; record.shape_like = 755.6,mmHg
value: 40,mmHg
